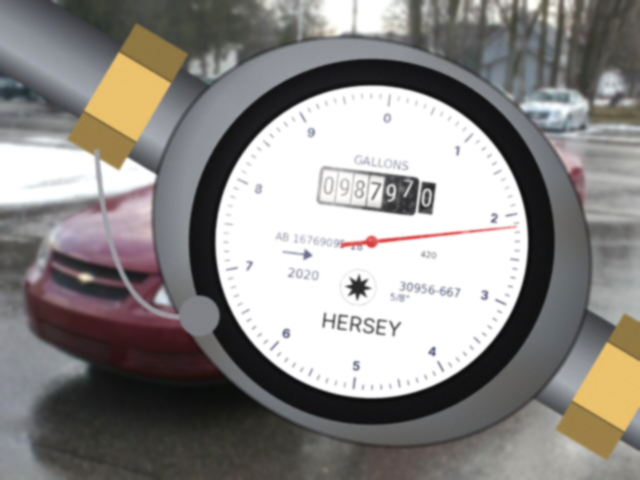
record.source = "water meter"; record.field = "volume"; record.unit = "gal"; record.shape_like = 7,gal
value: 987972.1,gal
